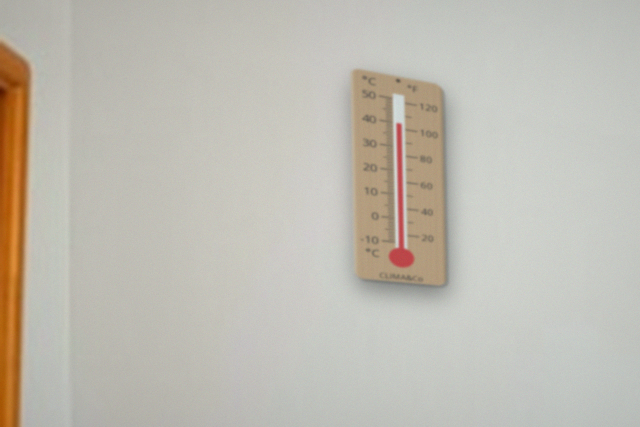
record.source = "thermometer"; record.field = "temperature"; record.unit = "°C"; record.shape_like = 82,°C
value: 40,°C
